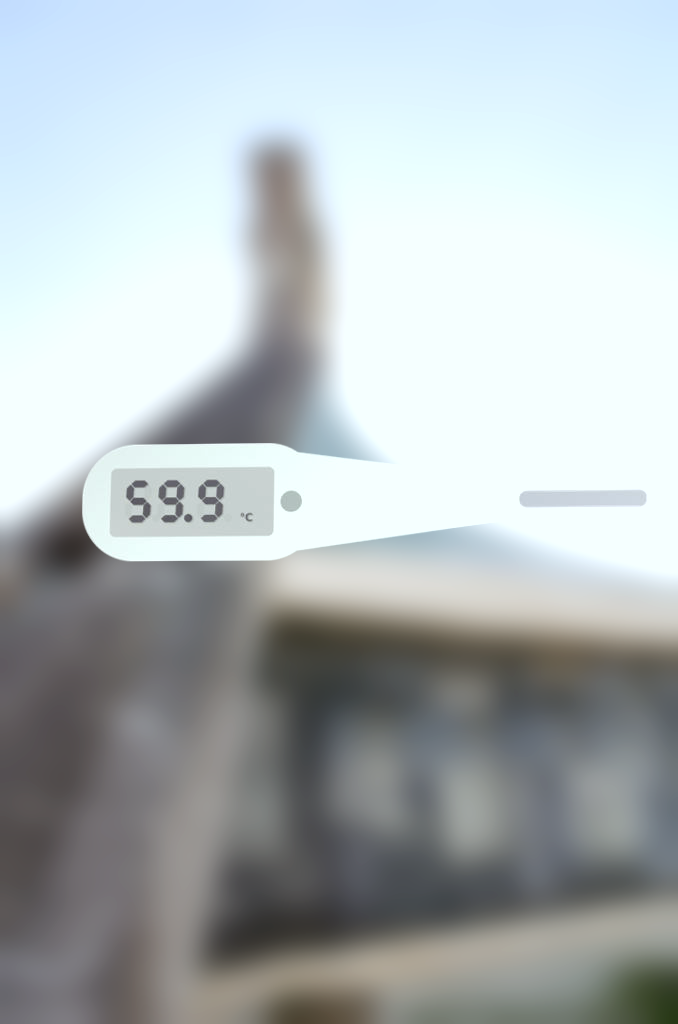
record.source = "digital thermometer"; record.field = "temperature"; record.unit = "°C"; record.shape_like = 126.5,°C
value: 59.9,°C
